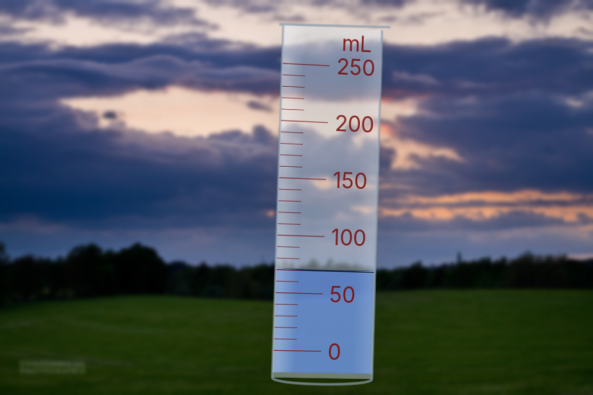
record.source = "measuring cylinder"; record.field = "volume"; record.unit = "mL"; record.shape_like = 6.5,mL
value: 70,mL
